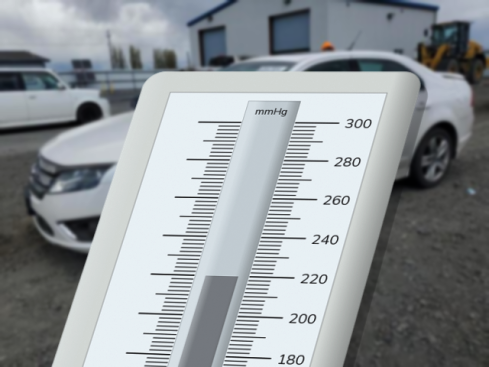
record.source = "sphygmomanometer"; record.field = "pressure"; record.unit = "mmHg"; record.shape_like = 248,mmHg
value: 220,mmHg
